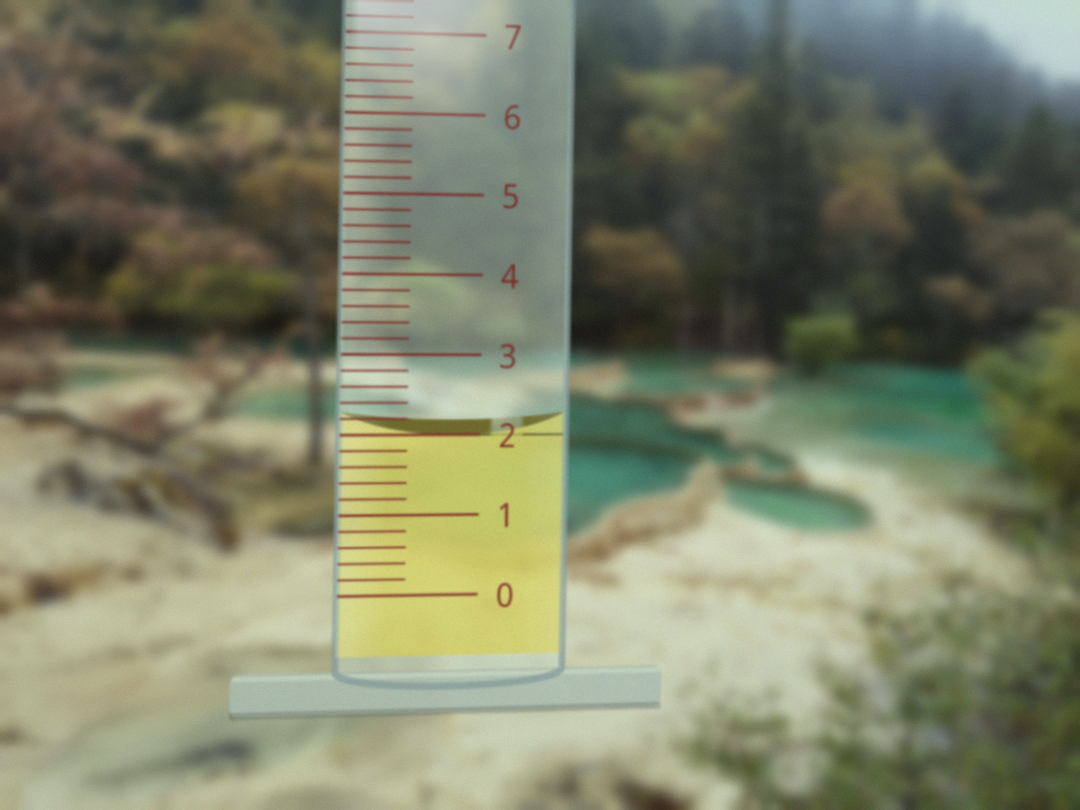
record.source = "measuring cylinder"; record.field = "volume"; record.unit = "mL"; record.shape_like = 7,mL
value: 2,mL
